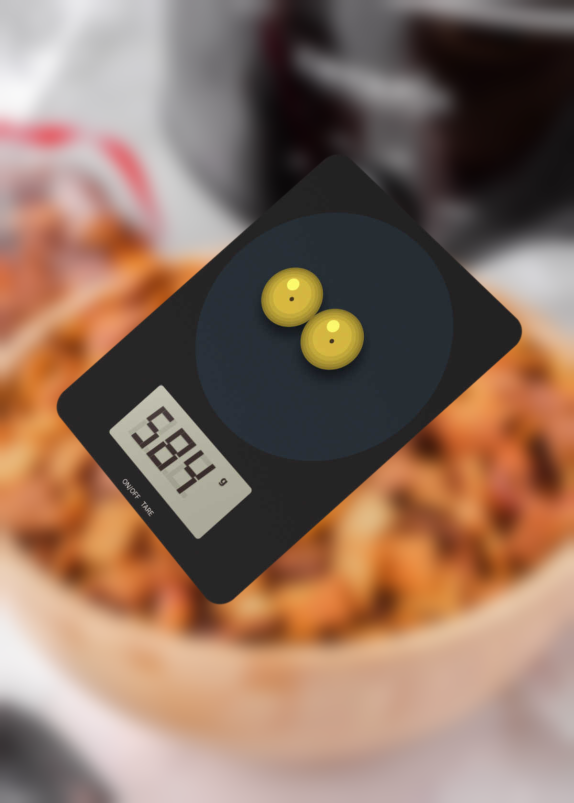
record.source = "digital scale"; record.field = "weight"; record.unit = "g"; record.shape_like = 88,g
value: 584,g
